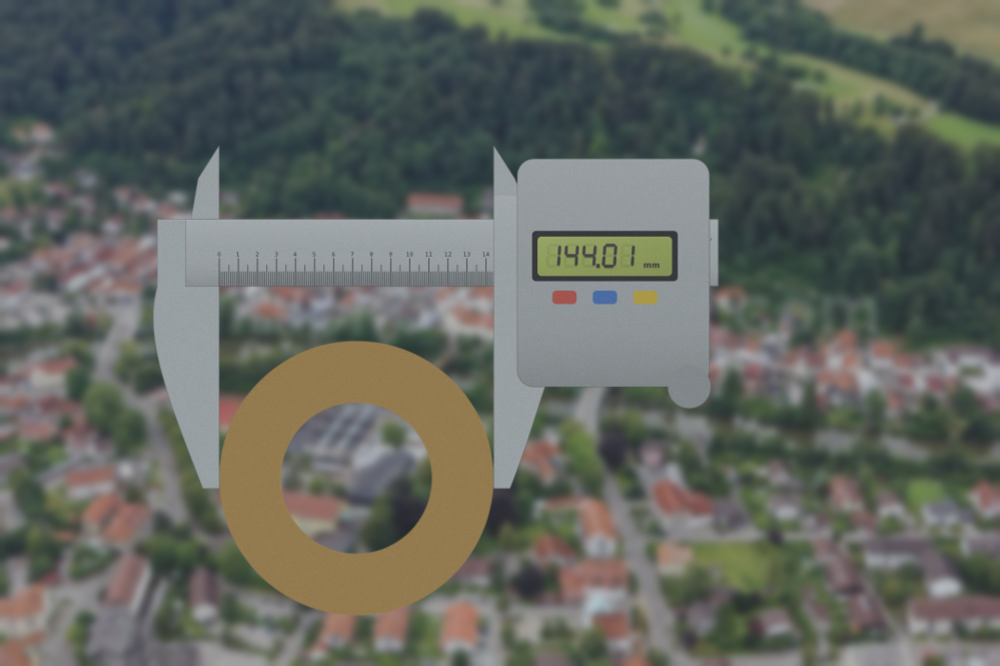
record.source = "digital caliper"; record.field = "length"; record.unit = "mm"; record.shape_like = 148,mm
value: 144.01,mm
